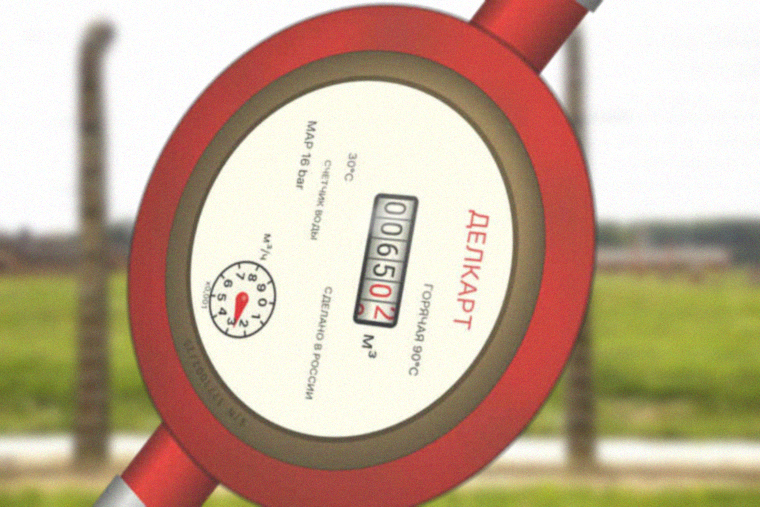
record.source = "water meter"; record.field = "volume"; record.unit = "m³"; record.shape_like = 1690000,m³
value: 65.022,m³
